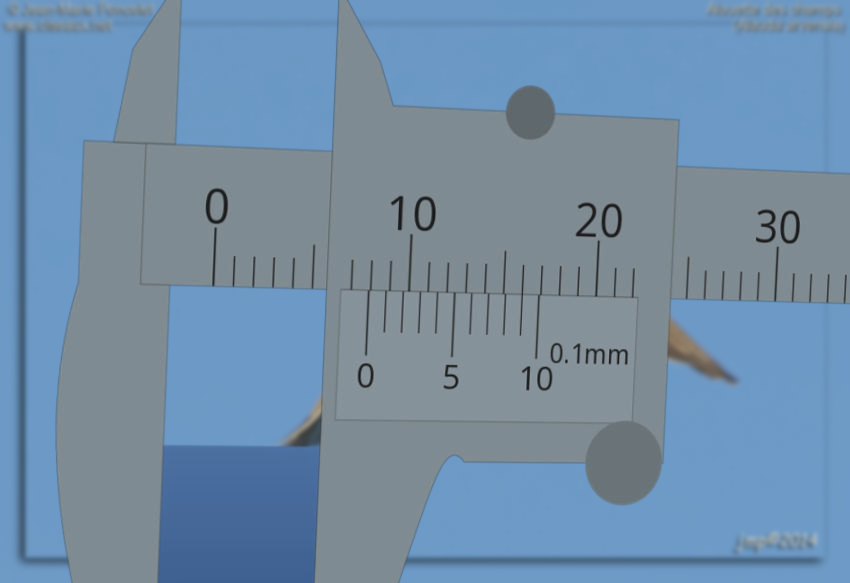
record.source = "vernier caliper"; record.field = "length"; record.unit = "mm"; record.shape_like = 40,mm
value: 7.9,mm
